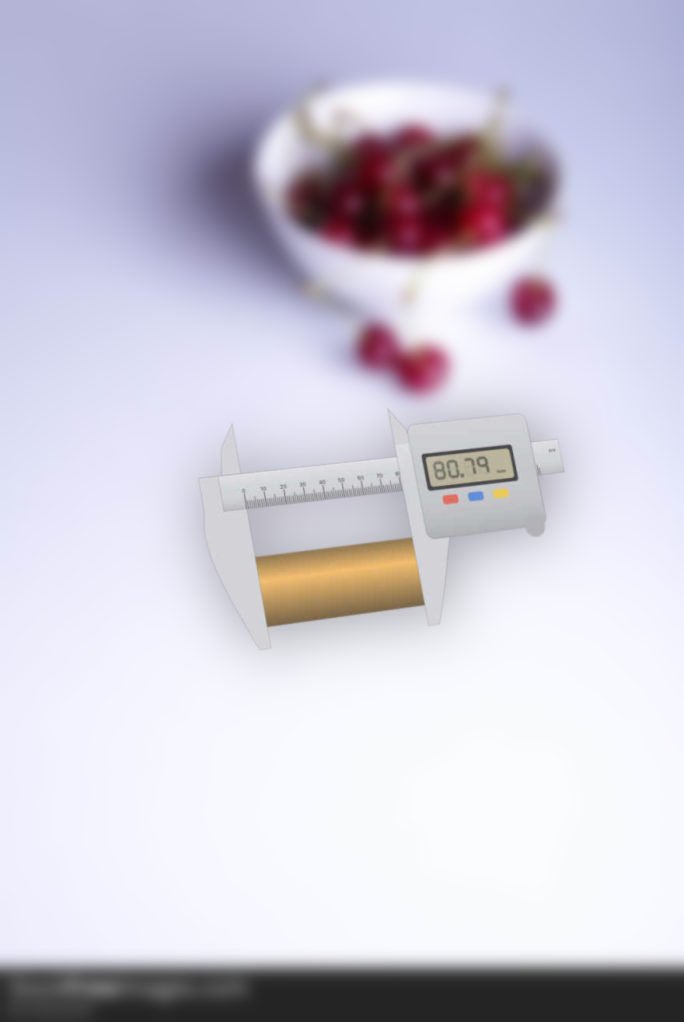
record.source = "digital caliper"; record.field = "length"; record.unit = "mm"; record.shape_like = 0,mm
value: 80.79,mm
